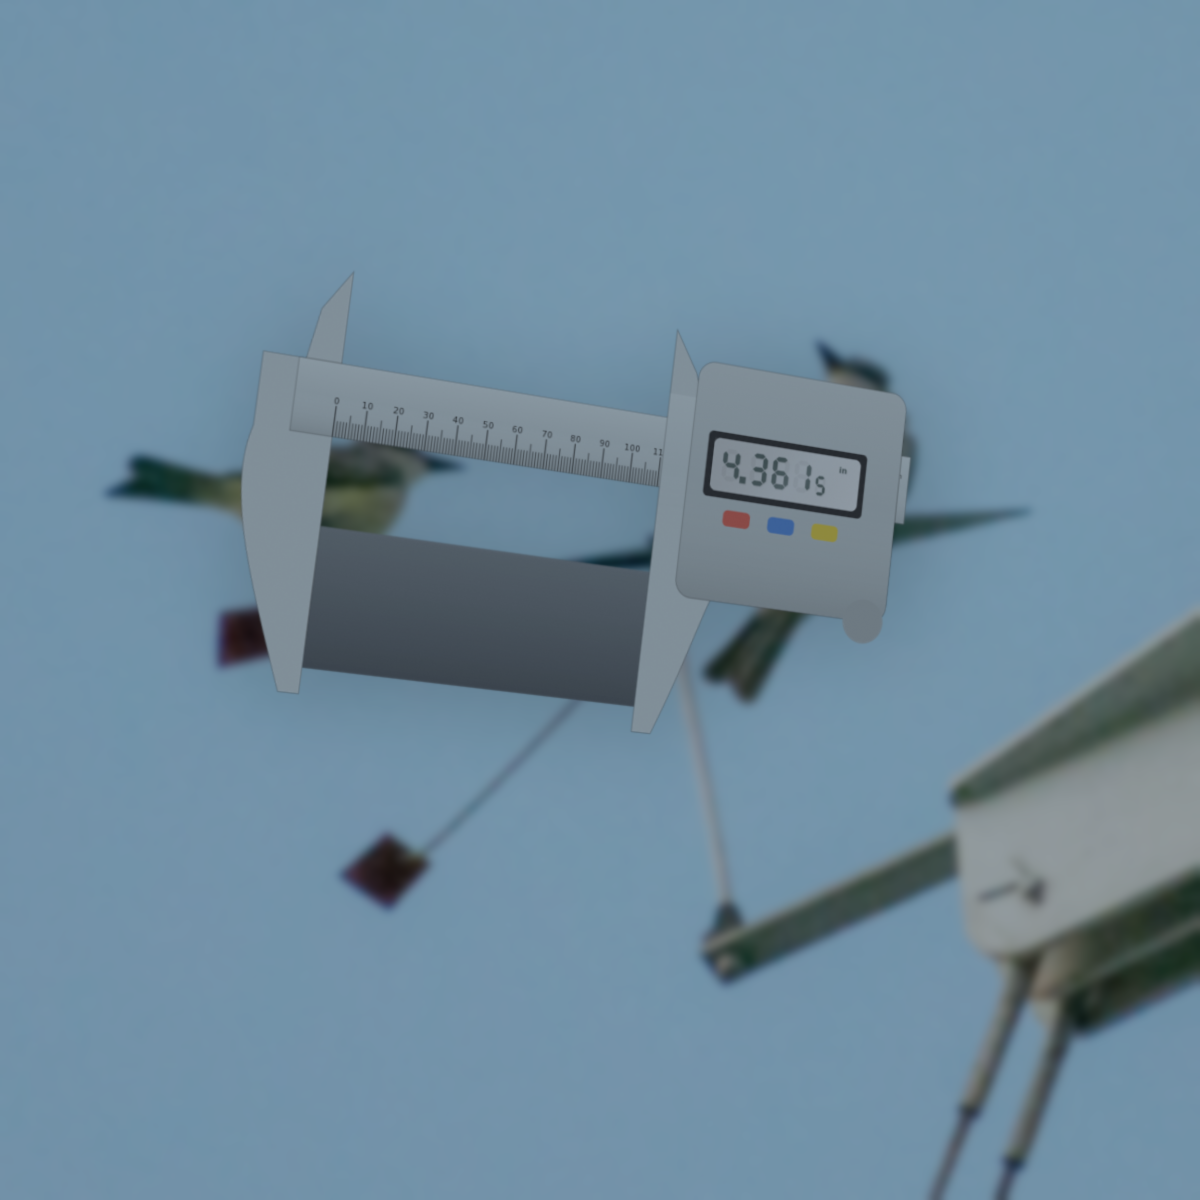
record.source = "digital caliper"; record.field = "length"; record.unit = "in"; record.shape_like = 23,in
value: 4.3615,in
